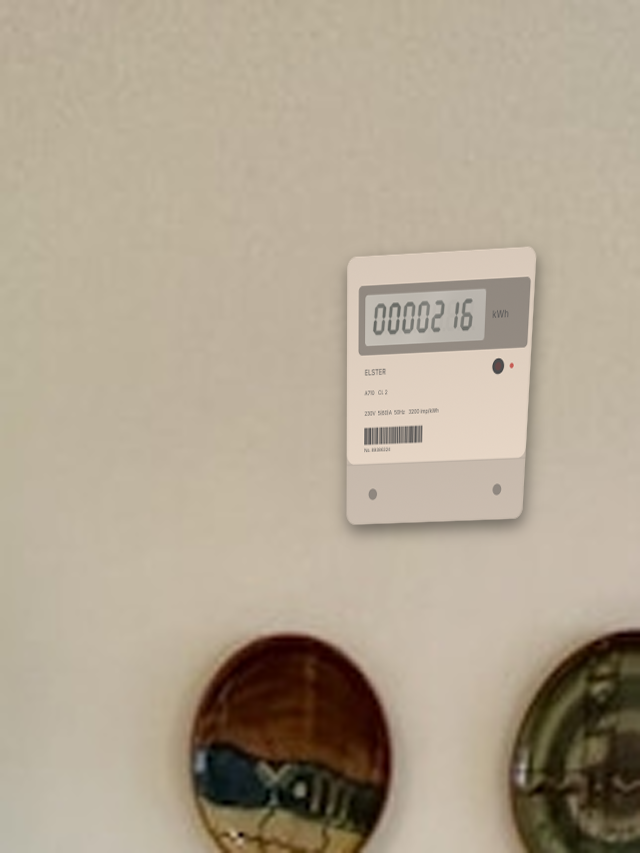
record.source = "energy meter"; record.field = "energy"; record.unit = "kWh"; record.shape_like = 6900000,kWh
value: 216,kWh
